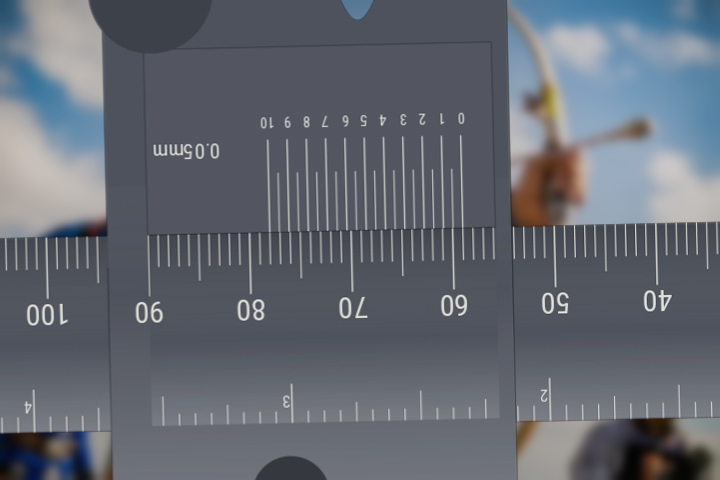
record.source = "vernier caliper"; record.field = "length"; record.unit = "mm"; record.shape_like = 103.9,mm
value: 59.0,mm
